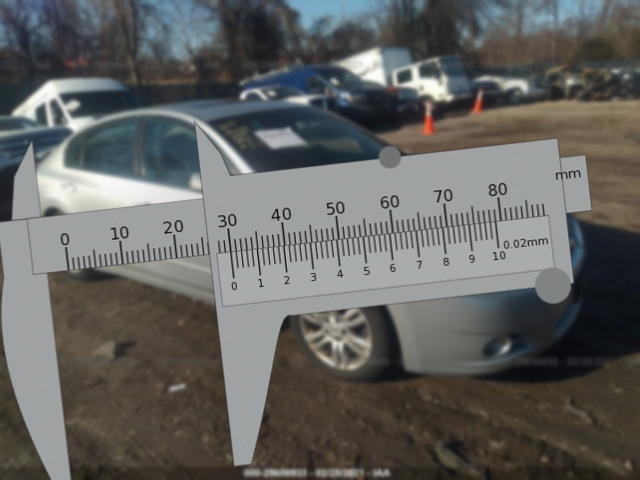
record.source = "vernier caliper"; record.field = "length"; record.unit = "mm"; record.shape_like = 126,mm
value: 30.0,mm
